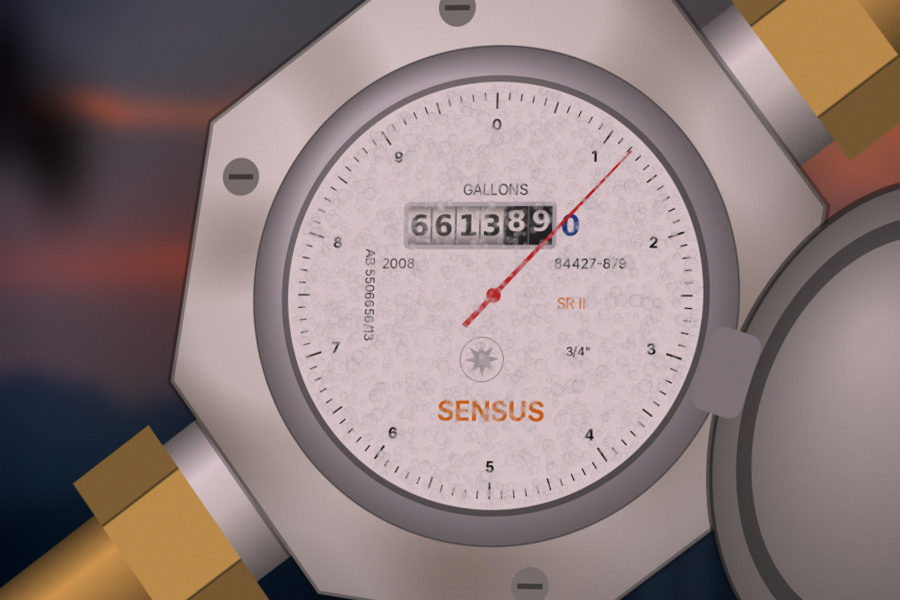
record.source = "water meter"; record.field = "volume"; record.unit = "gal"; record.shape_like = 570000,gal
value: 6613891.2,gal
